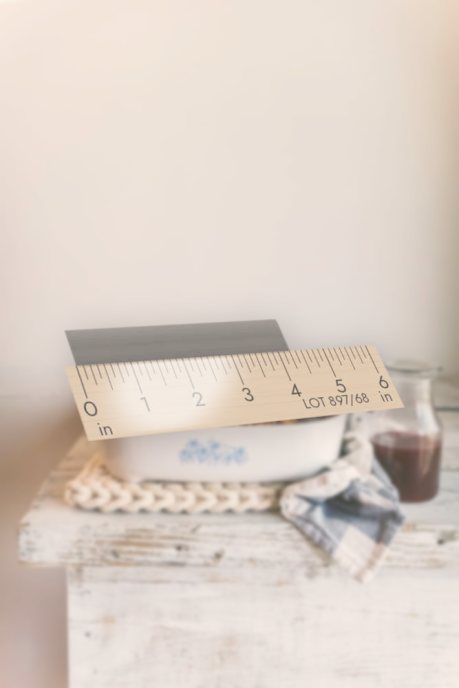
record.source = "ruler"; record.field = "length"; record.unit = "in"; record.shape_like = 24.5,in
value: 4.25,in
